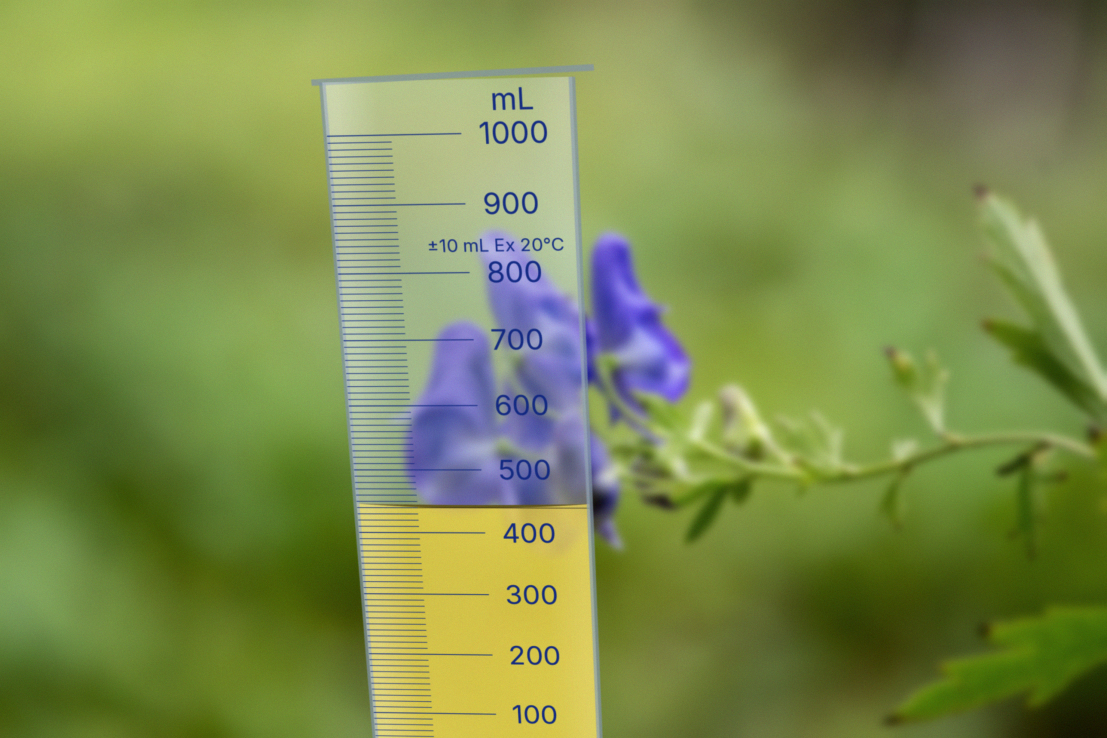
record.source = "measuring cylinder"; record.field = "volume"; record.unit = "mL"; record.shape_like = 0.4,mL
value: 440,mL
